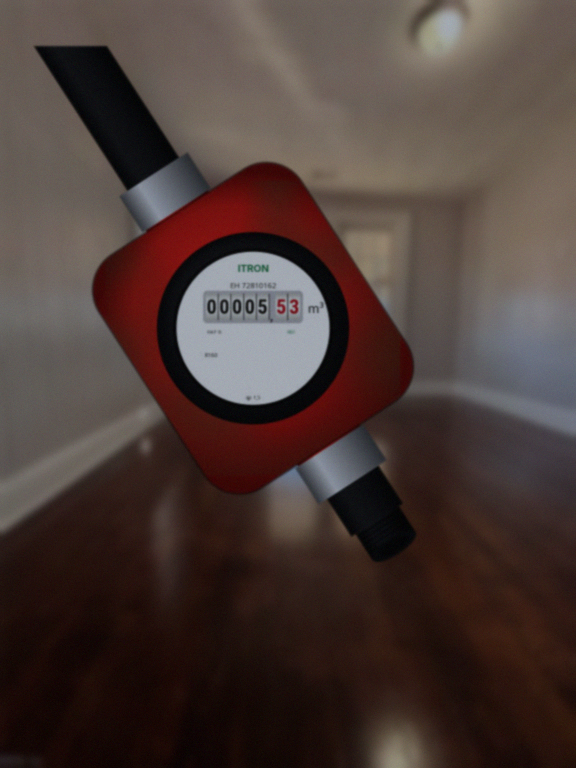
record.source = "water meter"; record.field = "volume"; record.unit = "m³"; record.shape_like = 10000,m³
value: 5.53,m³
